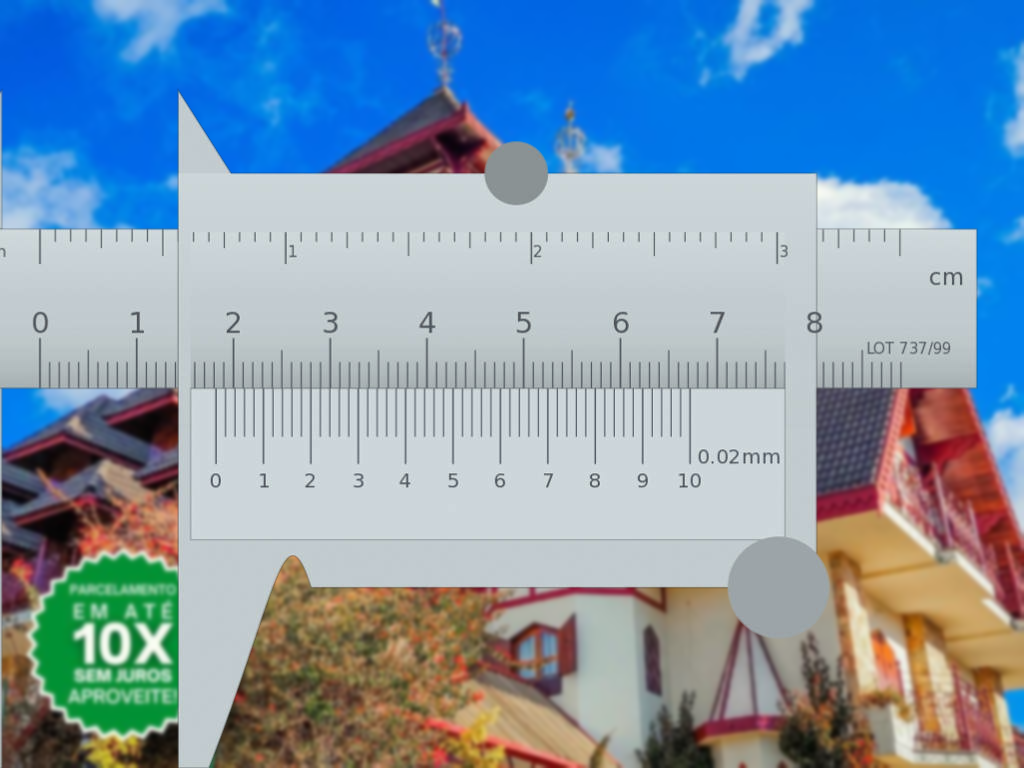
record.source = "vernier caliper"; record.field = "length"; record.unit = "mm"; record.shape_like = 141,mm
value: 18.2,mm
